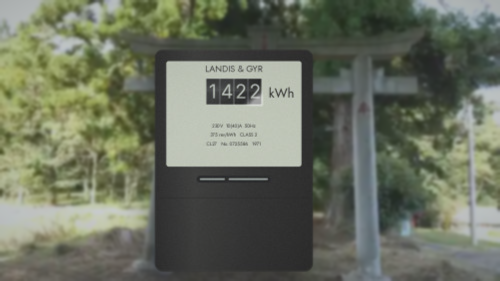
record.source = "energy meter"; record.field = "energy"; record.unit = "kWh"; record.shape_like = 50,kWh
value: 1422,kWh
